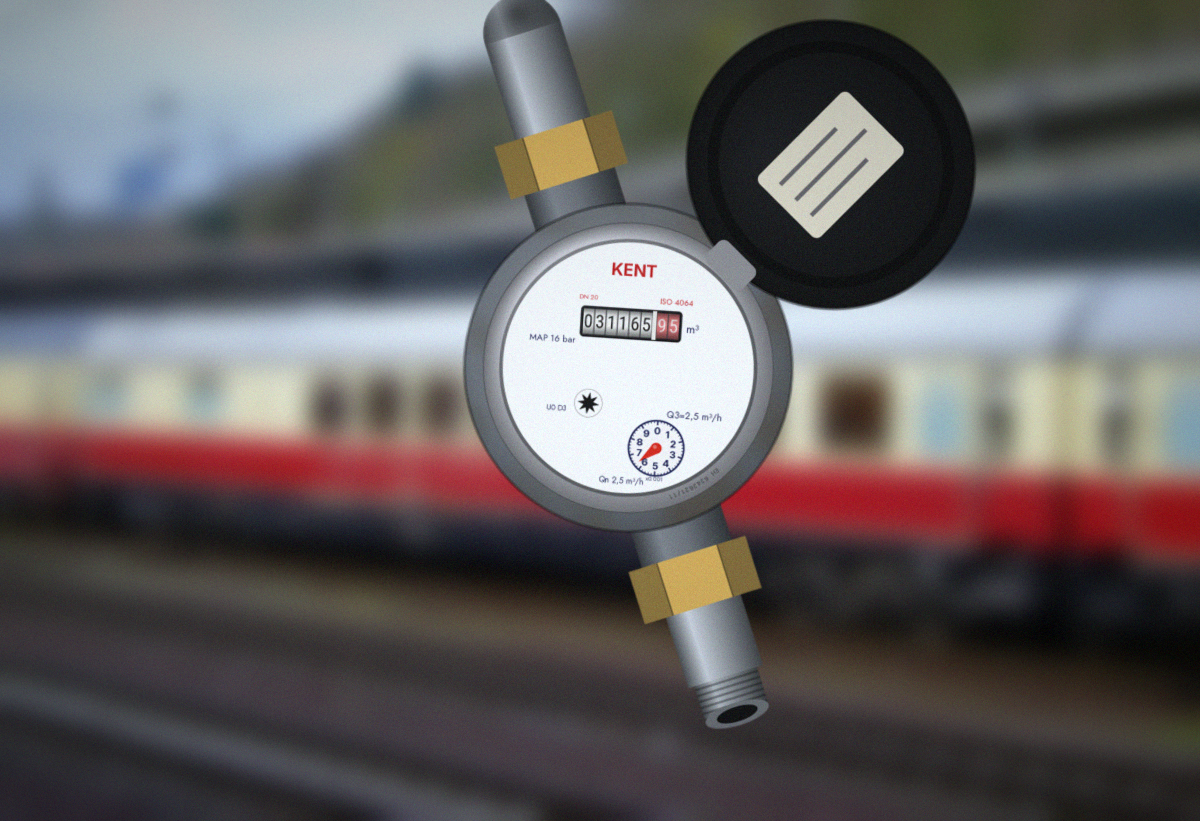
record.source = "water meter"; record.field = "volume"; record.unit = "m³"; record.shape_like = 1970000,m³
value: 31165.956,m³
